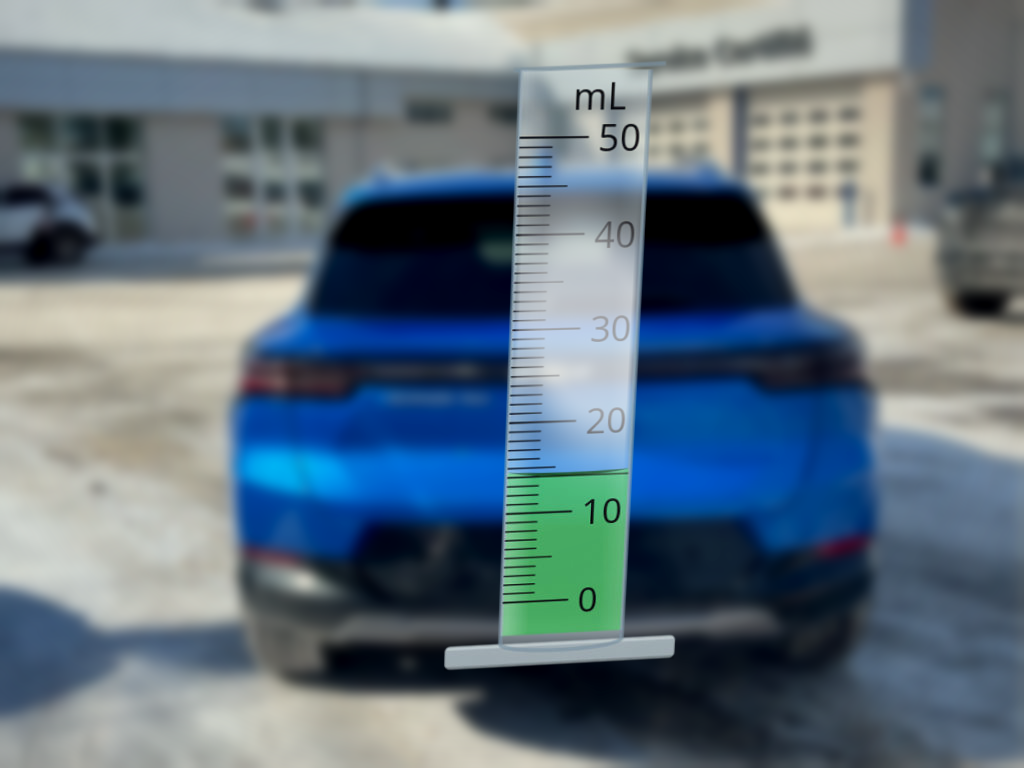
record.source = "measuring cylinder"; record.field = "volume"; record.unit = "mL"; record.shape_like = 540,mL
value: 14,mL
